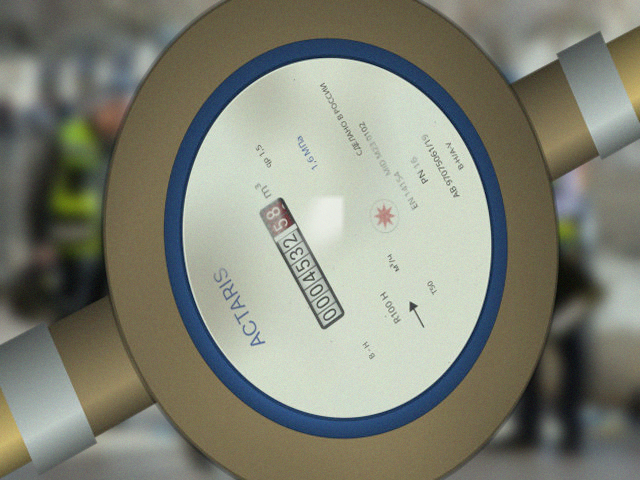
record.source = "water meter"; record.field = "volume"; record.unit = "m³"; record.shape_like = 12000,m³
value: 4532.58,m³
